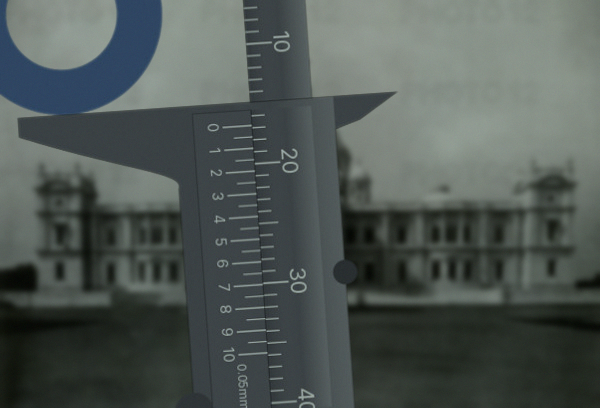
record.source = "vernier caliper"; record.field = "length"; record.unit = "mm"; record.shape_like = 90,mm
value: 16.8,mm
